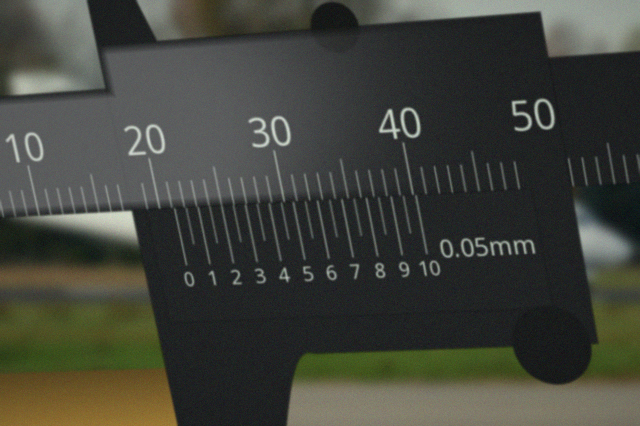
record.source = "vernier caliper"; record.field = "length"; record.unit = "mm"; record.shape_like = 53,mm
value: 21.2,mm
